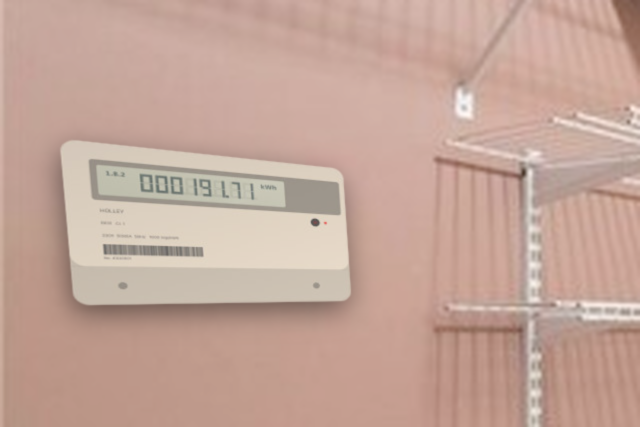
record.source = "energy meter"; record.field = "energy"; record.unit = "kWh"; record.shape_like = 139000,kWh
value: 191.71,kWh
